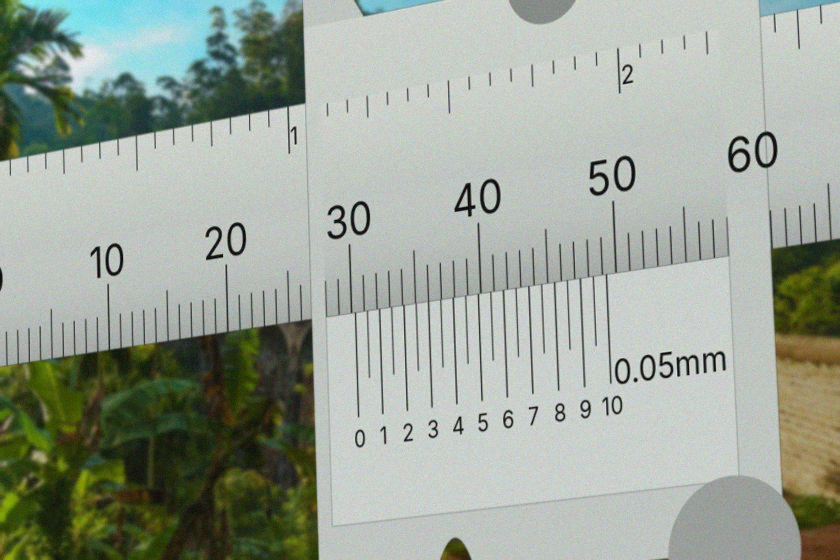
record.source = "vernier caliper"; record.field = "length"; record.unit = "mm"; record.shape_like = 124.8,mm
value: 30.3,mm
